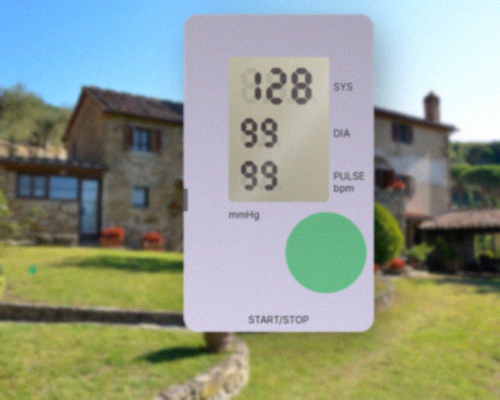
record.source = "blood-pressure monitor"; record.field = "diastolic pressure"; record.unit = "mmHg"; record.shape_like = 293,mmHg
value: 99,mmHg
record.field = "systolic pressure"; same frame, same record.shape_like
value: 128,mmHg
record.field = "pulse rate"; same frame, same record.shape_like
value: 99,bpm
